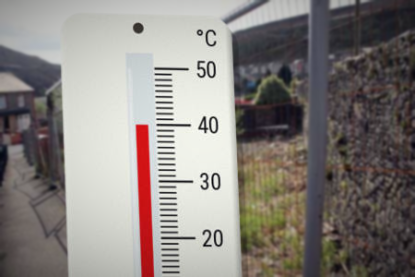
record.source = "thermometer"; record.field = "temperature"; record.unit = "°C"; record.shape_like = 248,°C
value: 40,°C
